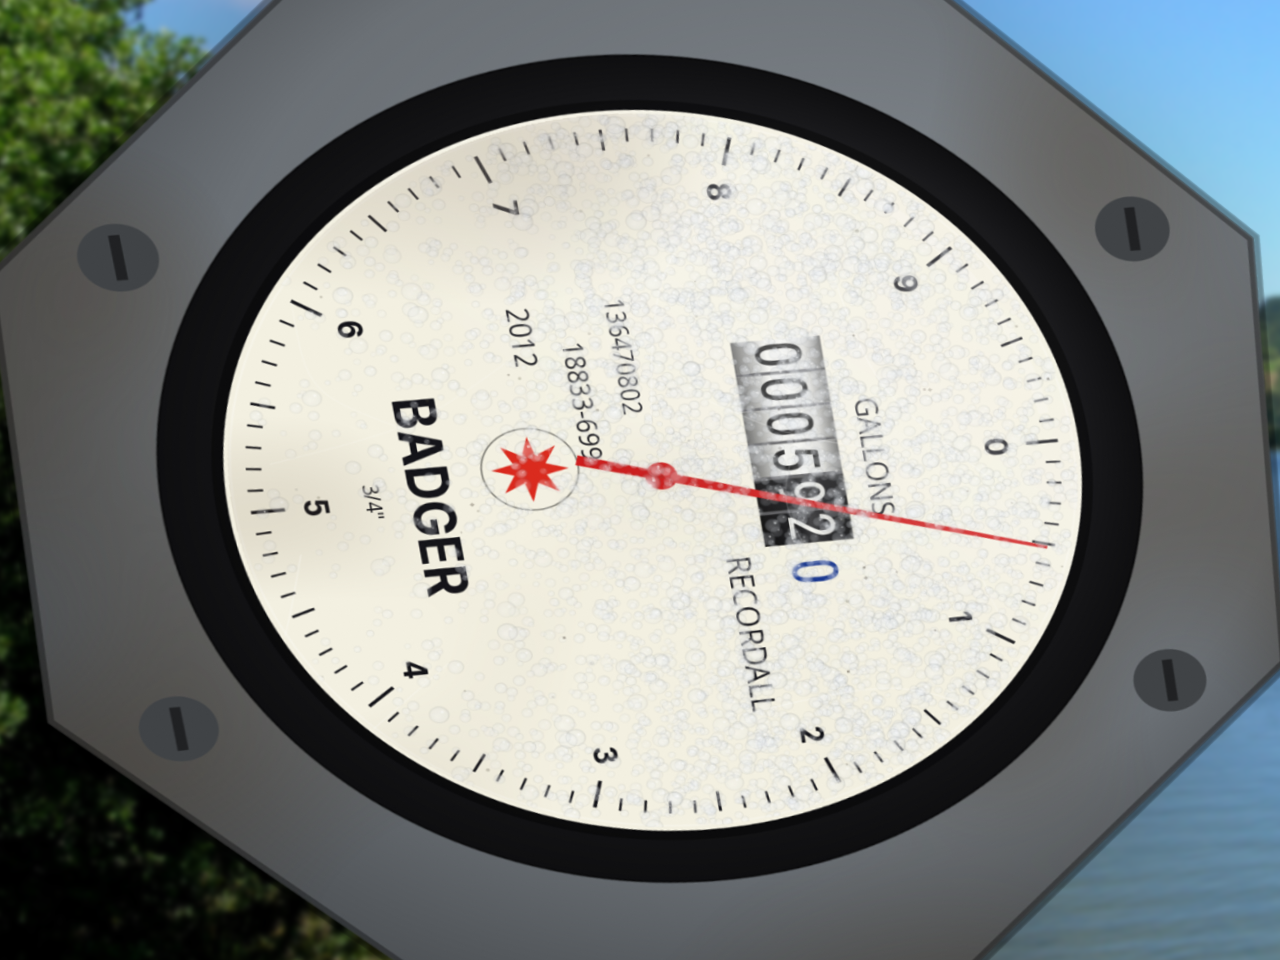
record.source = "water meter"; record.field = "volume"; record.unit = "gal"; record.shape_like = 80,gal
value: 5920.5,gal
